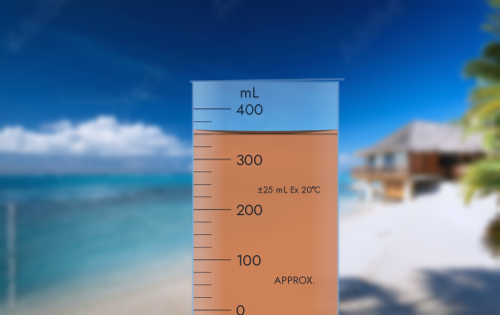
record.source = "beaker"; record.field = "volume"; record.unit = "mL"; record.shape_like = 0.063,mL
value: 350,mL
